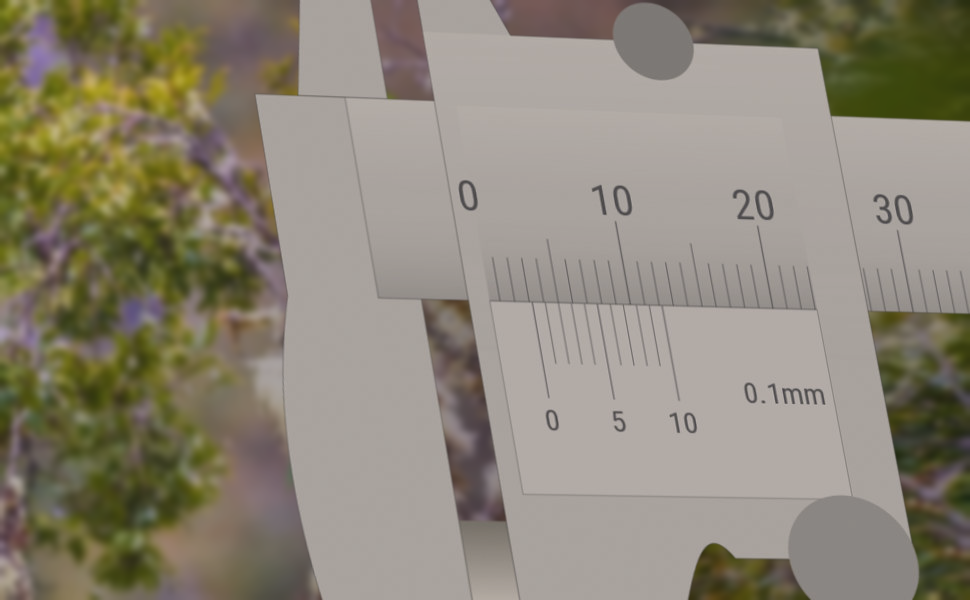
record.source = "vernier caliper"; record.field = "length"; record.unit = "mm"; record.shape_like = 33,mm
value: 3.2,mm
